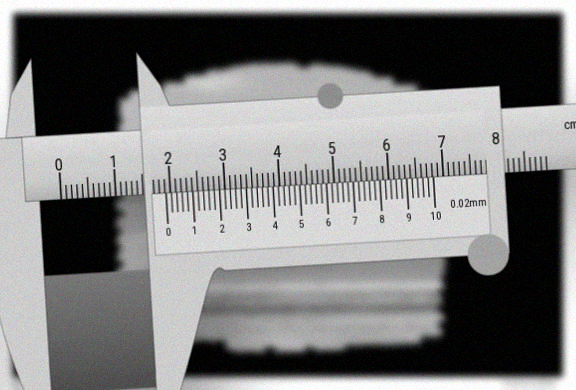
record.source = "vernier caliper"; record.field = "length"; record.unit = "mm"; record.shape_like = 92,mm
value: 19.2,mm
